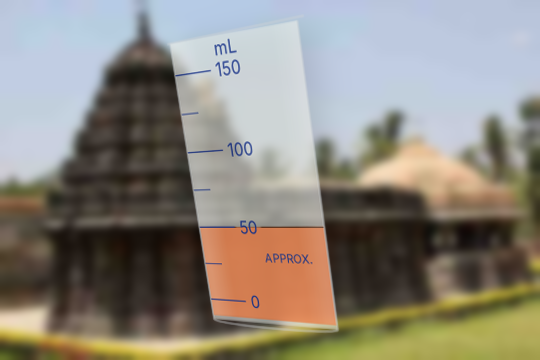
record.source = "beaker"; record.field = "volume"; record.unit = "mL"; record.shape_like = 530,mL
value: 50,mL
